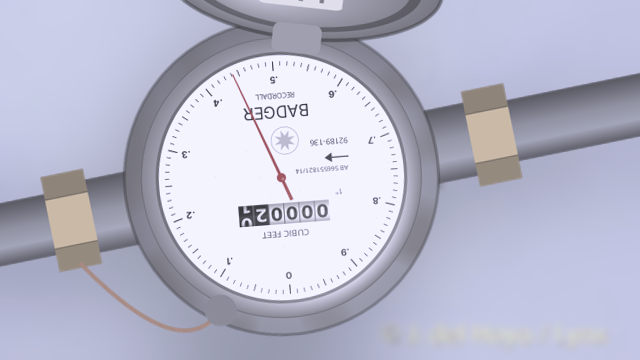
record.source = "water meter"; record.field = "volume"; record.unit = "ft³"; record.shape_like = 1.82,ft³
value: 20.44,ft³
